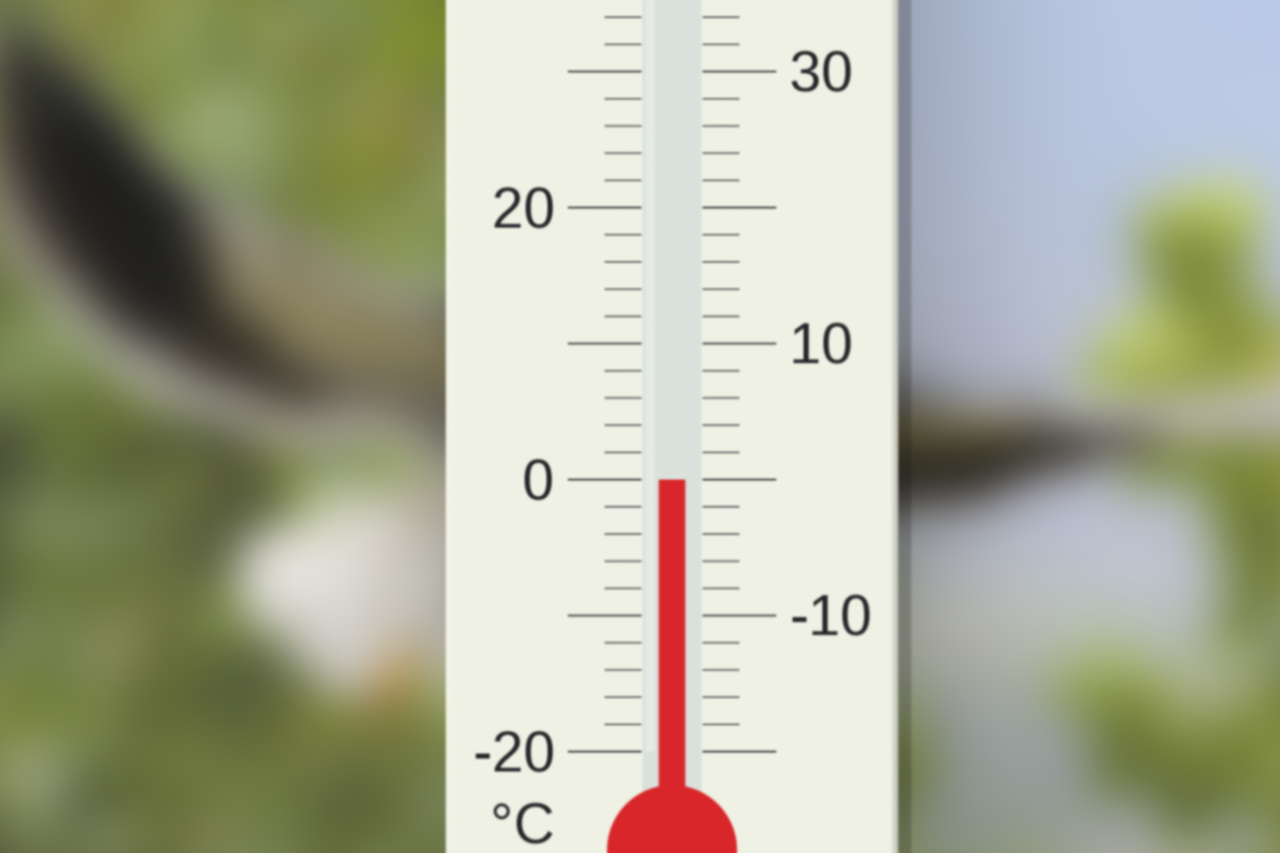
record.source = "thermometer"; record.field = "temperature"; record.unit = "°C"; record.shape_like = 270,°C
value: 0,°C
